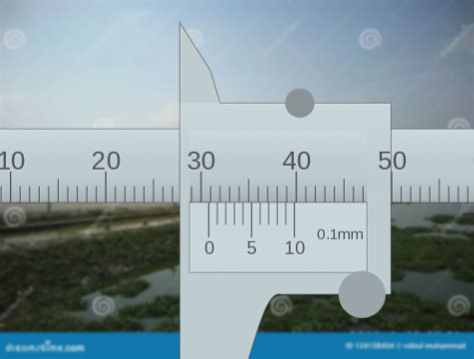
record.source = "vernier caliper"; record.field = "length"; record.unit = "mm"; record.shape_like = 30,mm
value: 30.8,mm
